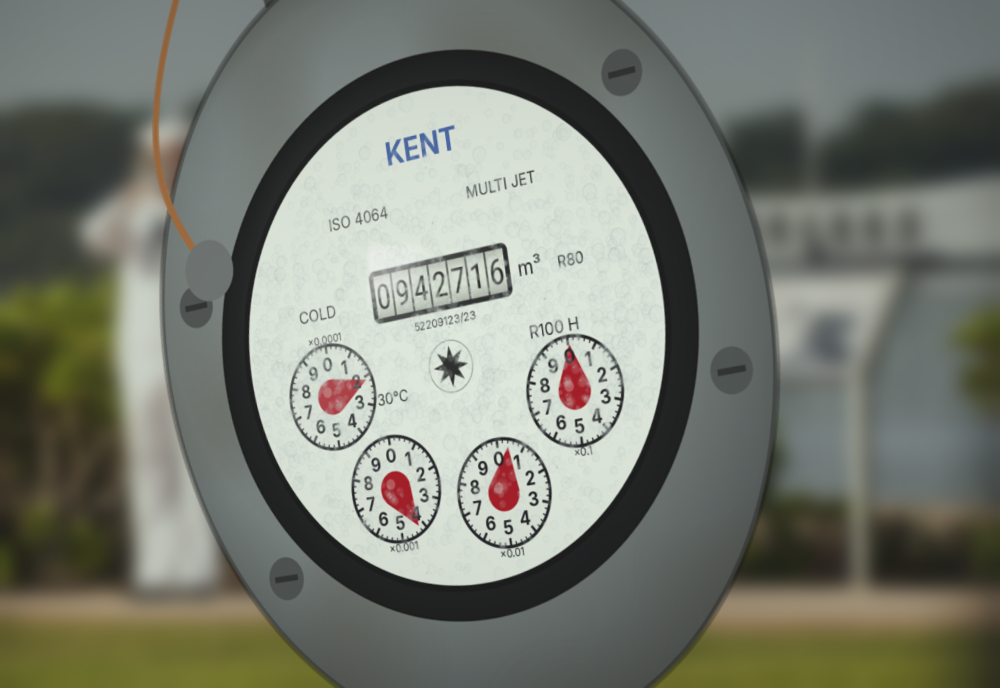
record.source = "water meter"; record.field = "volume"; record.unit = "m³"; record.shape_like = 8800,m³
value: 942716.0042,m³
